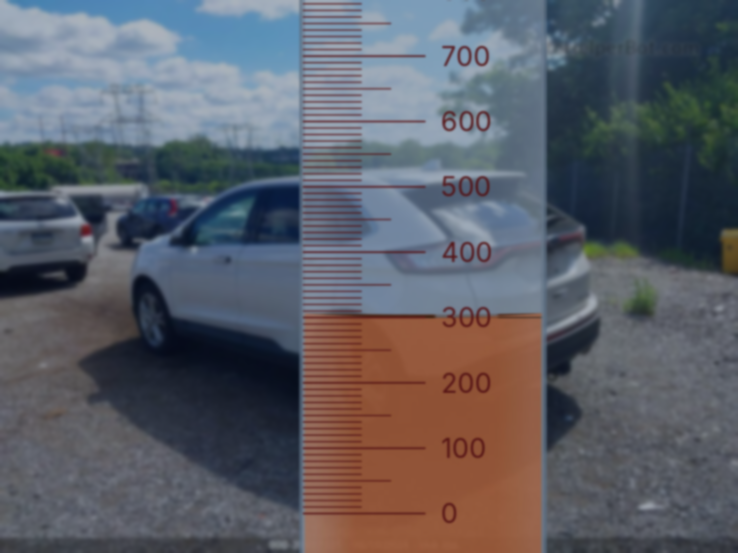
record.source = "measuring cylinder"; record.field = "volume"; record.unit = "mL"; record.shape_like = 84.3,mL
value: 300,mL
